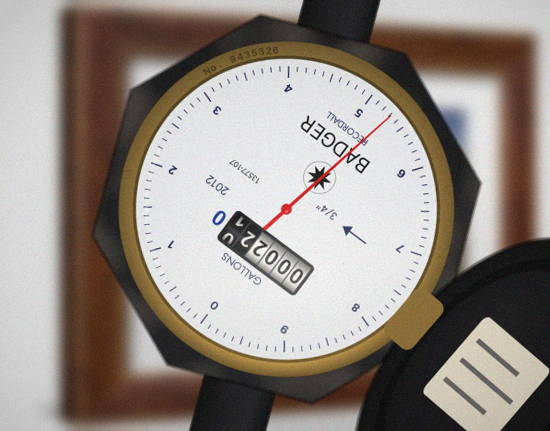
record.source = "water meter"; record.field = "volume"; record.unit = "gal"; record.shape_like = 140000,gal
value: 2205.3,gal
